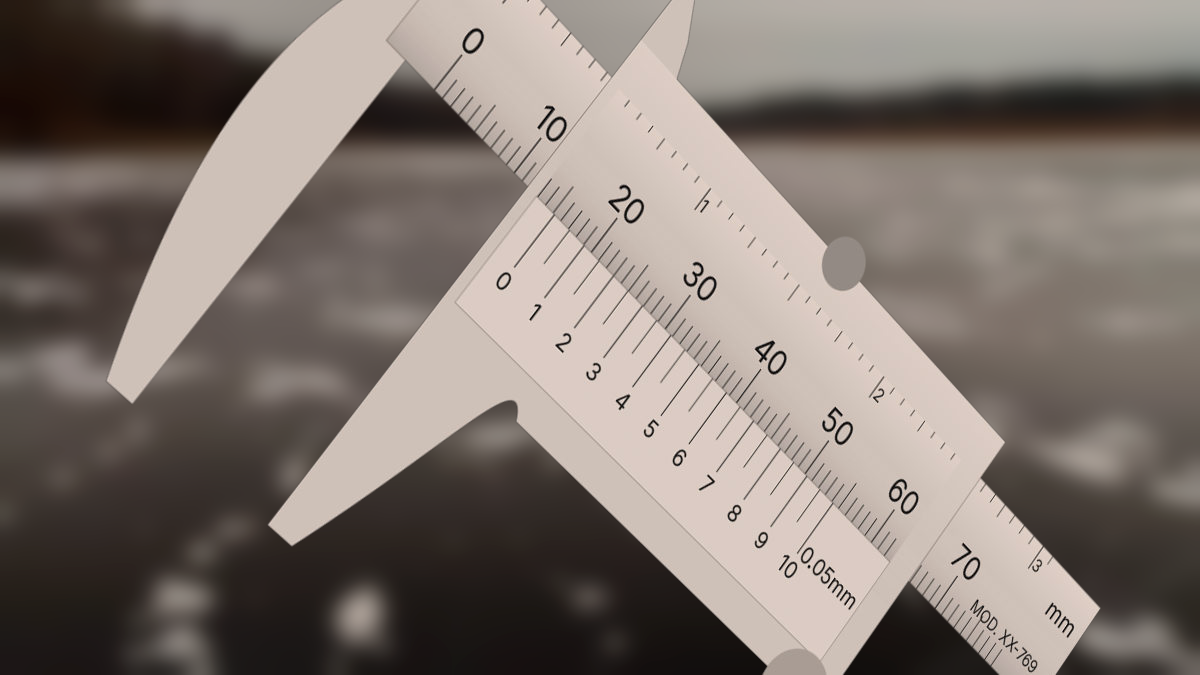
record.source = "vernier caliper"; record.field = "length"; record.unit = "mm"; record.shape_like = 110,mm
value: 15.2,mm
